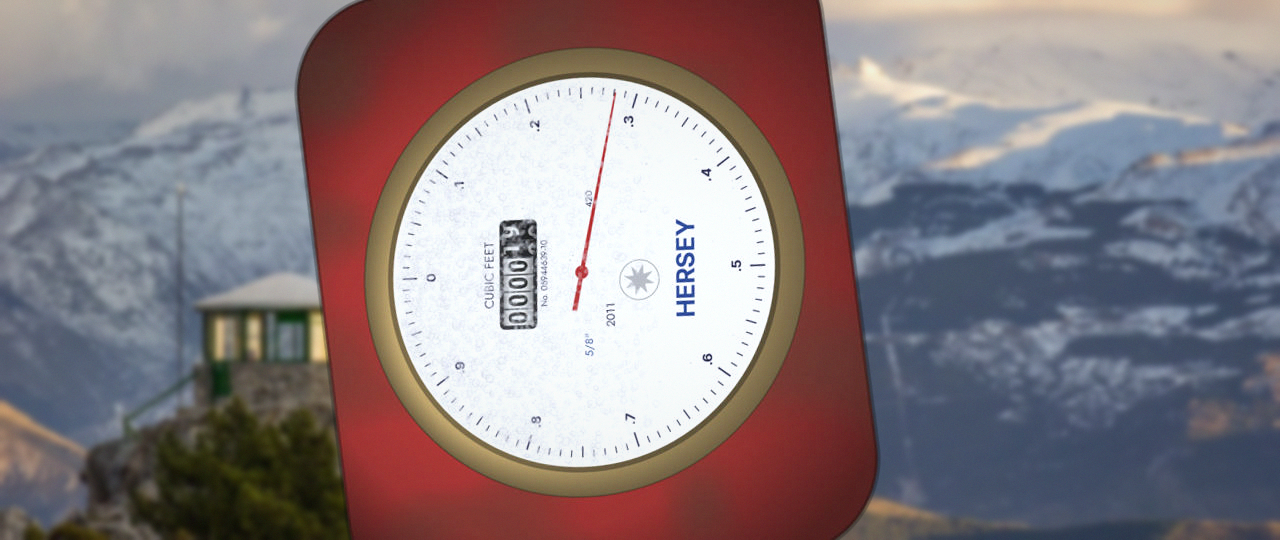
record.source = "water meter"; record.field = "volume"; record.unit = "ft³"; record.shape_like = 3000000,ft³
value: 19.28,ft³
